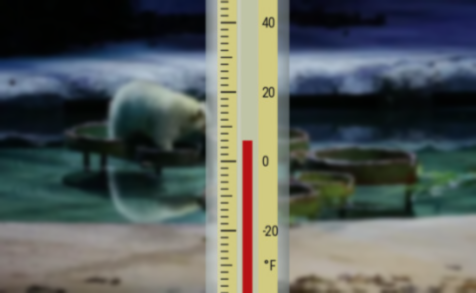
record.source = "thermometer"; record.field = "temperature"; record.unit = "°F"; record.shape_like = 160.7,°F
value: 6,°F
